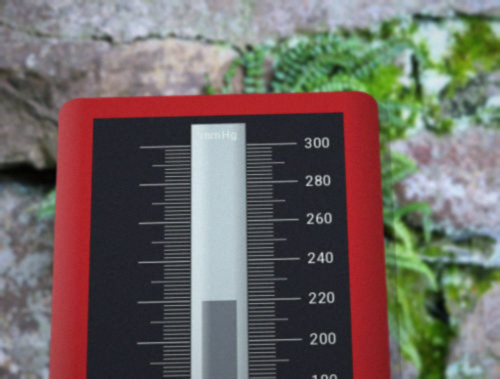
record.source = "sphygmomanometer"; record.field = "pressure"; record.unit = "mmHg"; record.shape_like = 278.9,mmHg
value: 220,mmHg
